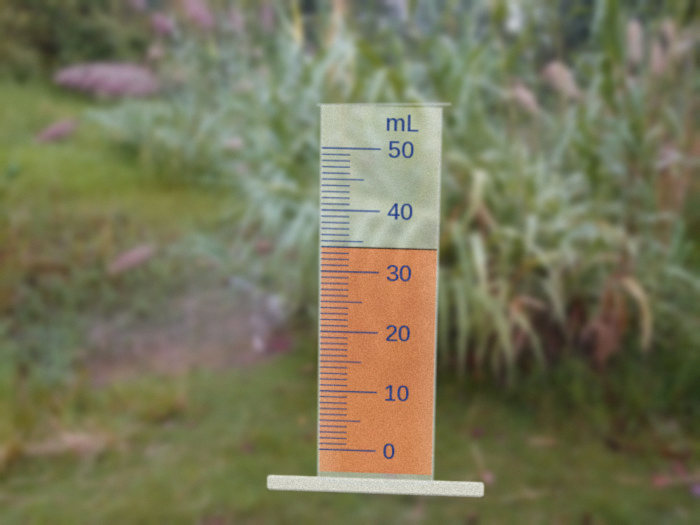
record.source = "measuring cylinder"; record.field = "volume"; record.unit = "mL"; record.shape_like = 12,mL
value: 34,mL
